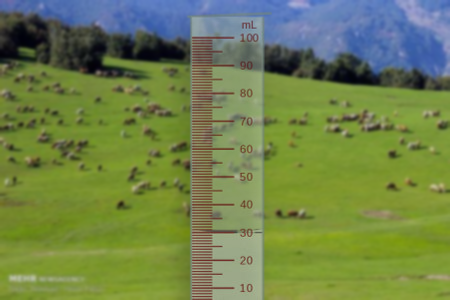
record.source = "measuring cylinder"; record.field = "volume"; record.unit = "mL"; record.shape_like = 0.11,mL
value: 30,mL
